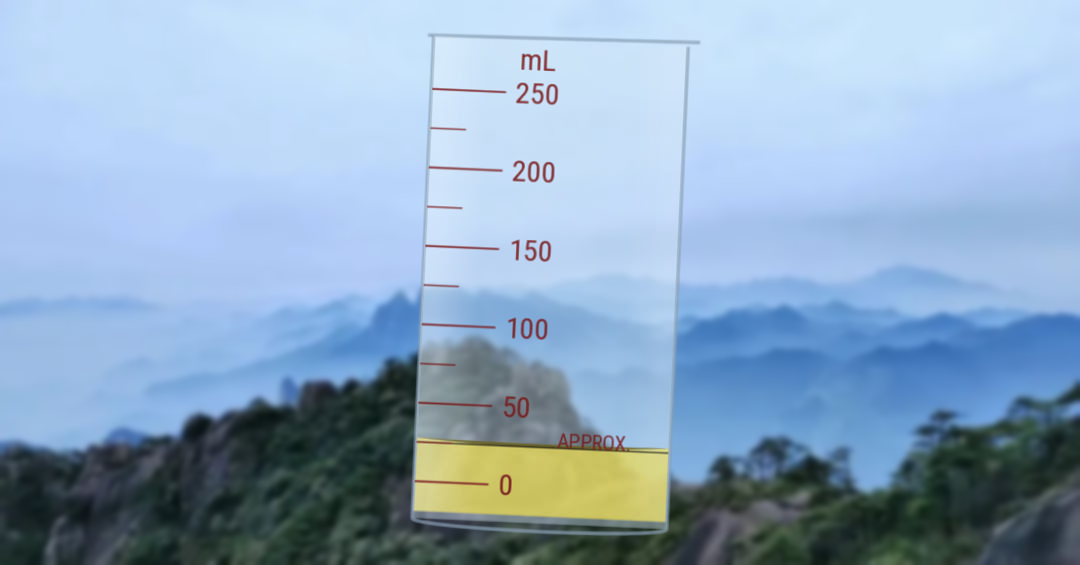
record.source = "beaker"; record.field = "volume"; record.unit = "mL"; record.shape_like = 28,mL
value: 25,mL
